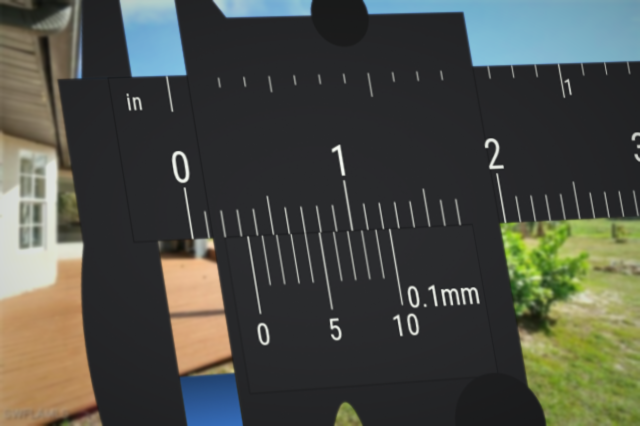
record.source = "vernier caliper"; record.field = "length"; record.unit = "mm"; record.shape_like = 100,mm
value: 3.4,mm
